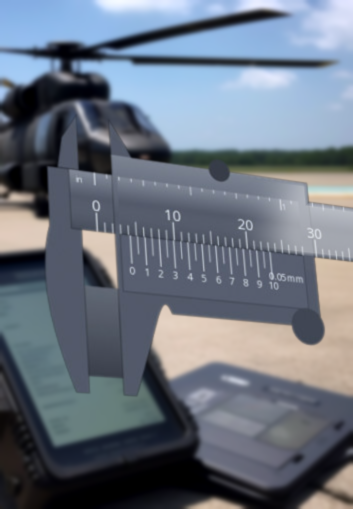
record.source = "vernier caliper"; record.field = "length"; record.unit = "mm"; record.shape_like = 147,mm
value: 4.2,mm
